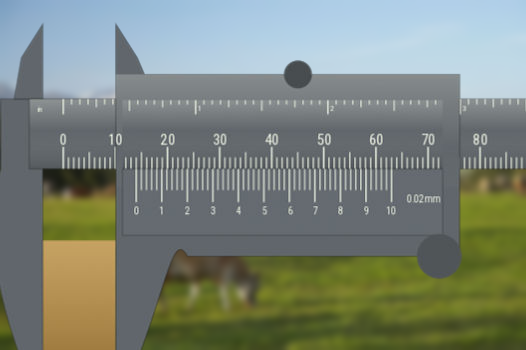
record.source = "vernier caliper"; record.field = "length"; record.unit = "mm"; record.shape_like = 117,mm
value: 14.0,mm
